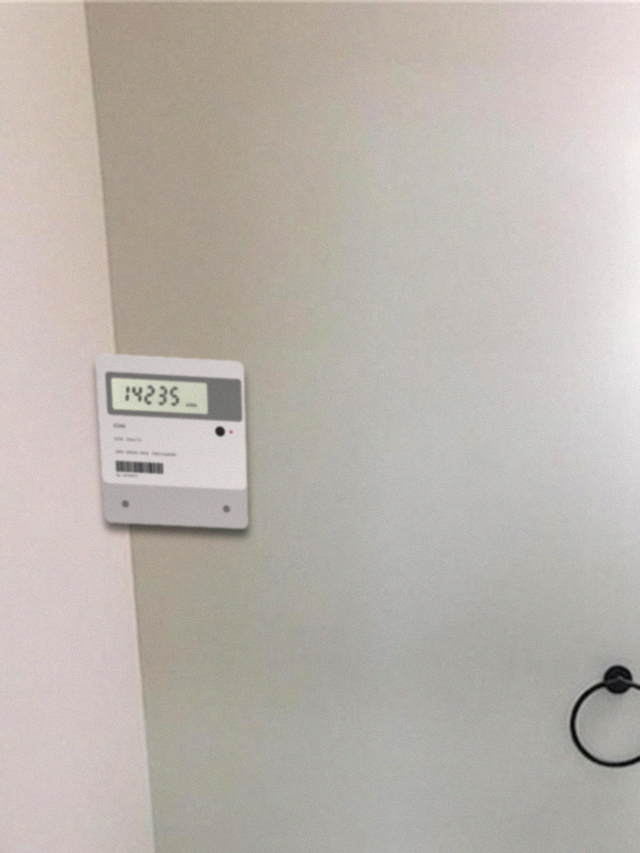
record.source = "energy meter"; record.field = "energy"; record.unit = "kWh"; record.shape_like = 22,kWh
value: 14235,kWh
